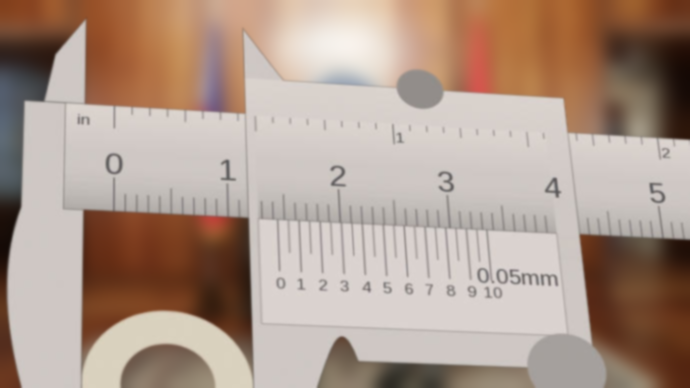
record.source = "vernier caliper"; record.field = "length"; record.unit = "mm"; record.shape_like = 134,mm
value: 14.4,mm
